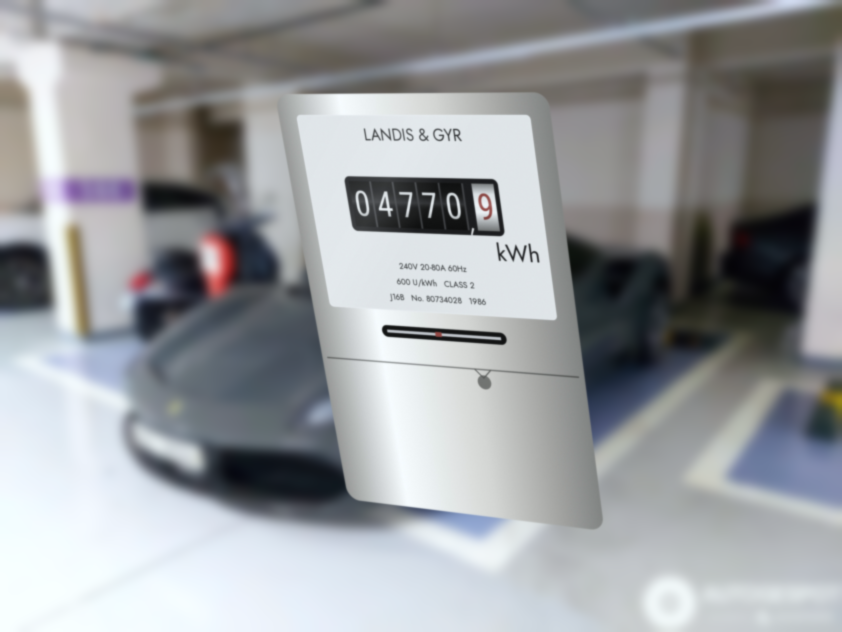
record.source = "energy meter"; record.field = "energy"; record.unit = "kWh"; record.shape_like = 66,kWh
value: 4770.9,kWh
